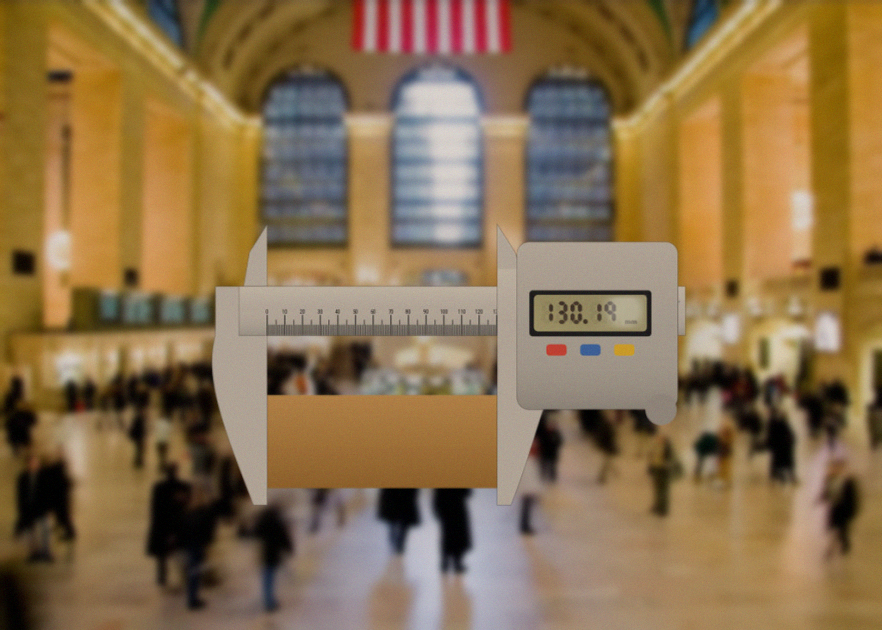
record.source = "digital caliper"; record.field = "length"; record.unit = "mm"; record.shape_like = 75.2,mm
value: 130.19,mm
